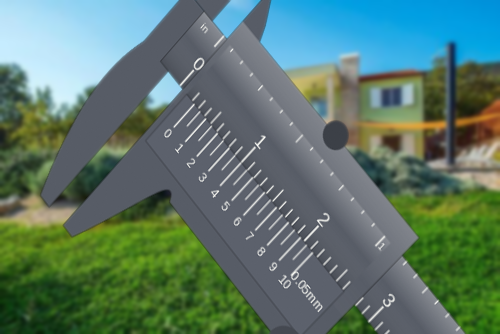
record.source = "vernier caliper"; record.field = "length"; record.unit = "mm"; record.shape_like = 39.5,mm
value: 2.4,mm
